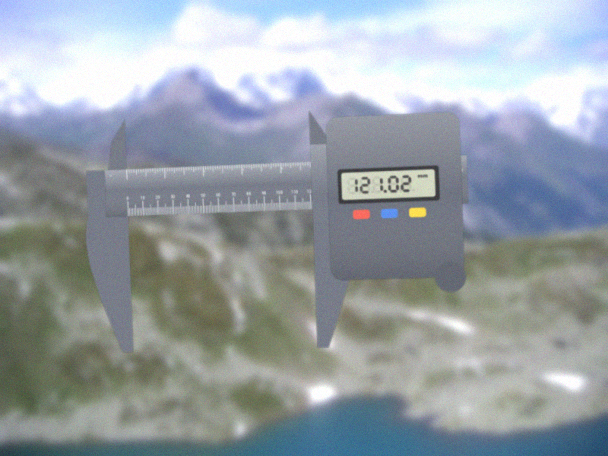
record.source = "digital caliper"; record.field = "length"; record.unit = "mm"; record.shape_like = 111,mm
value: 121.02,mm
